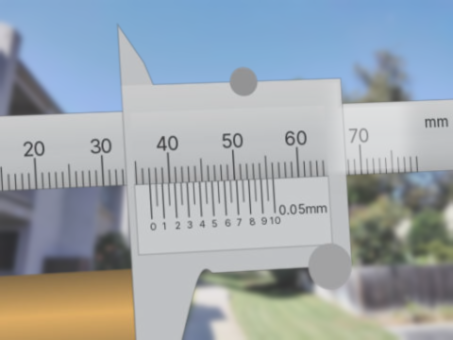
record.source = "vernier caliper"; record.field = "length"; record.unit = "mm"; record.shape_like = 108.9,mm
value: 37.0,mm
